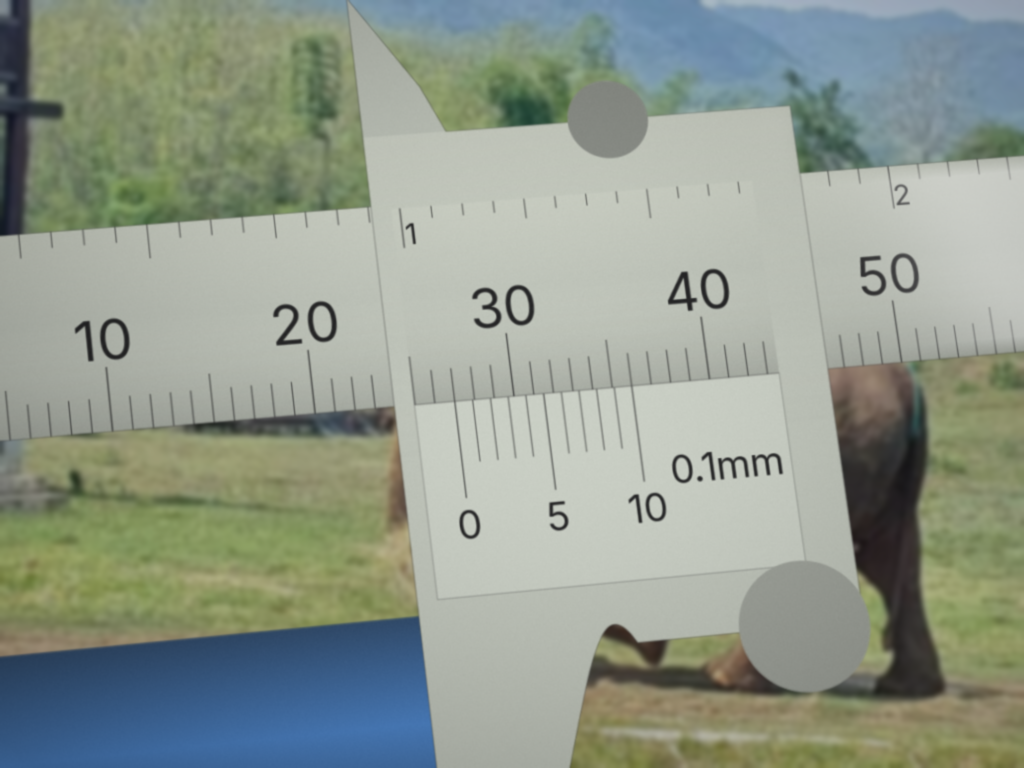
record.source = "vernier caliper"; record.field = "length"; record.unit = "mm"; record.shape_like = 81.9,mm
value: 27.0,mm
